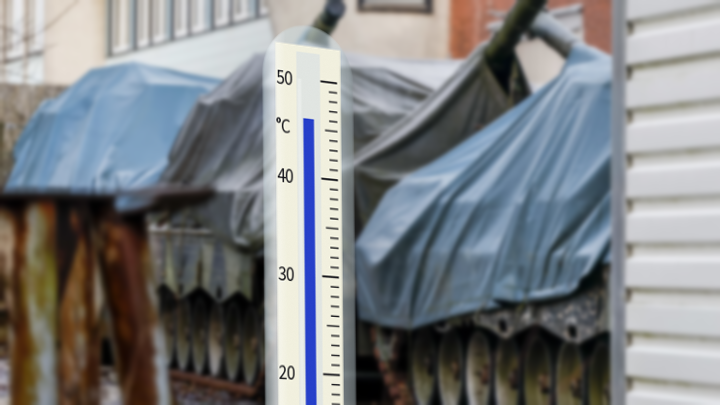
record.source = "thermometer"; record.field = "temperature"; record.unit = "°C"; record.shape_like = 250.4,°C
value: 46,°C
